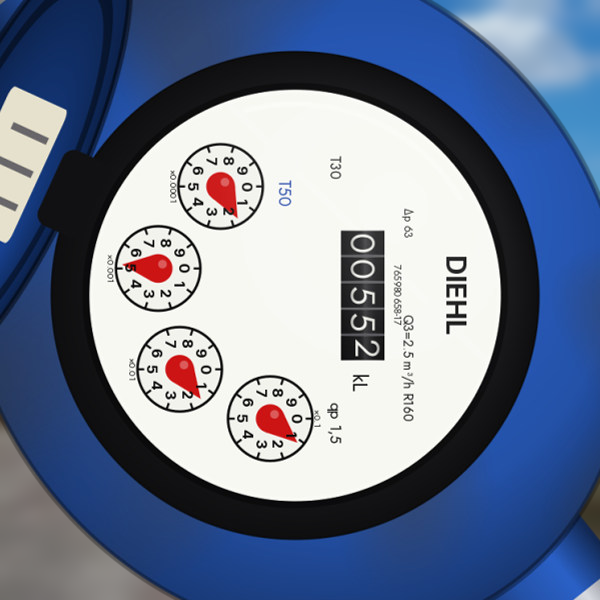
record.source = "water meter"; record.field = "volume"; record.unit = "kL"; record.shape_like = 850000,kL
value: 552.1151,kL
